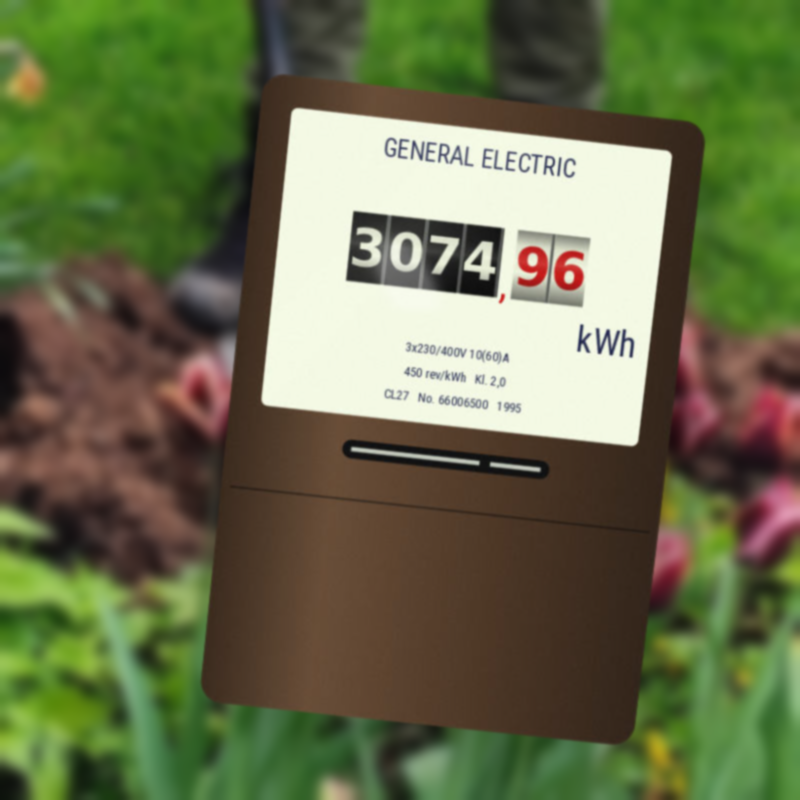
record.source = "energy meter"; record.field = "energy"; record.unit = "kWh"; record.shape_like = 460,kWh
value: 3074.96,kWh
